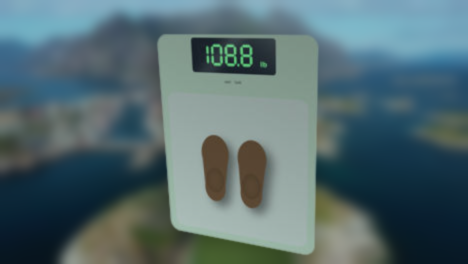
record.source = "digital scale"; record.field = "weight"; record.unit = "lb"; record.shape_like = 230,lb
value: 108.8,lb
